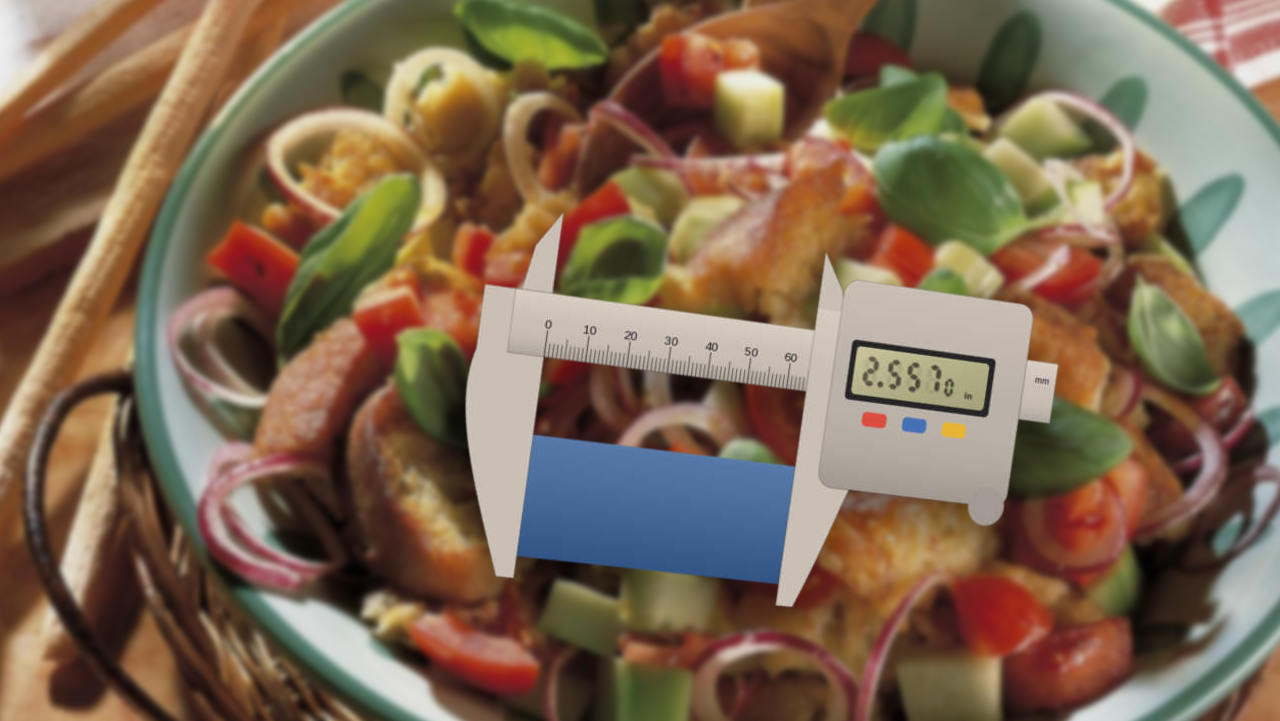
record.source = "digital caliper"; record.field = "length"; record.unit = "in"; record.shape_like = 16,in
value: 2.5570,in
